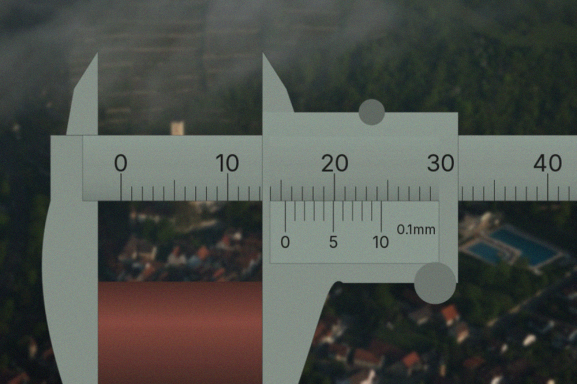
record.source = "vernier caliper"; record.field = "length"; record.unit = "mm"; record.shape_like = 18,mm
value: 15.4,mm
